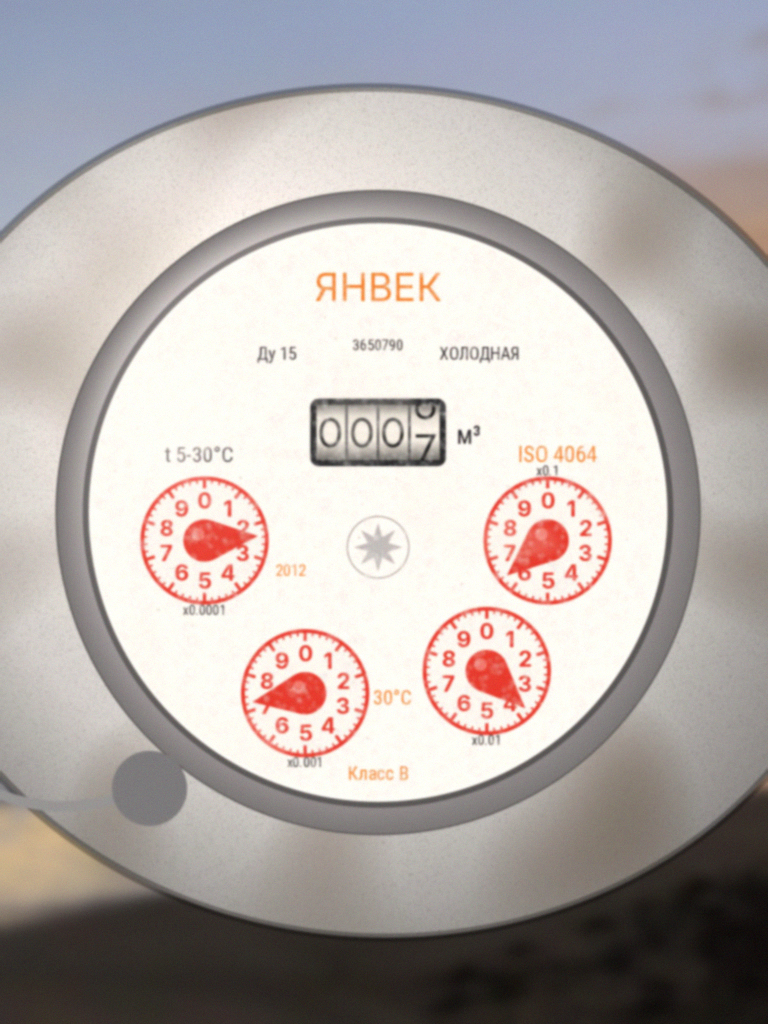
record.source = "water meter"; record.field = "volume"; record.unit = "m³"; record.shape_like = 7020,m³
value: 6.6372,m³
